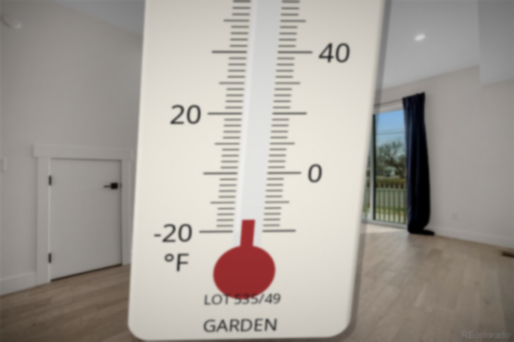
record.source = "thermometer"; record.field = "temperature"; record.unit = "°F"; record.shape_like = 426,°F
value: -16,°F
